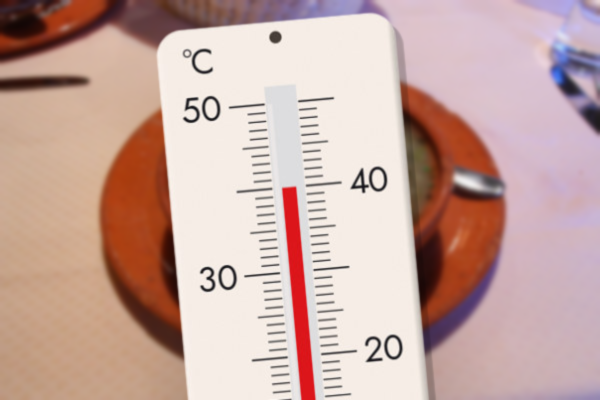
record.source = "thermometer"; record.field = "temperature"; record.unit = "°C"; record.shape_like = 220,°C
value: 40,°C
